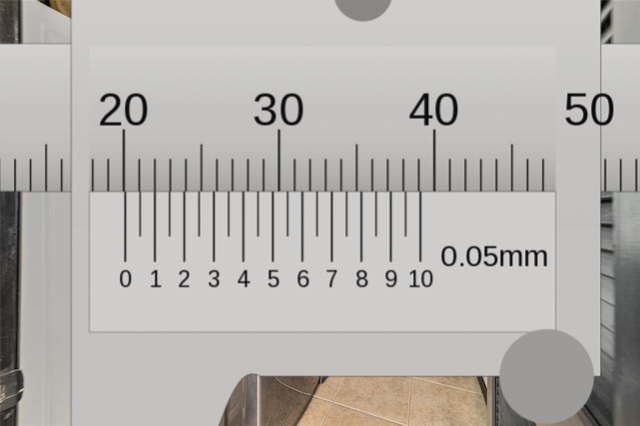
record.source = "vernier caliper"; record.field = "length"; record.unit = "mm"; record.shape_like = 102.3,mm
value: 20.1,mm
